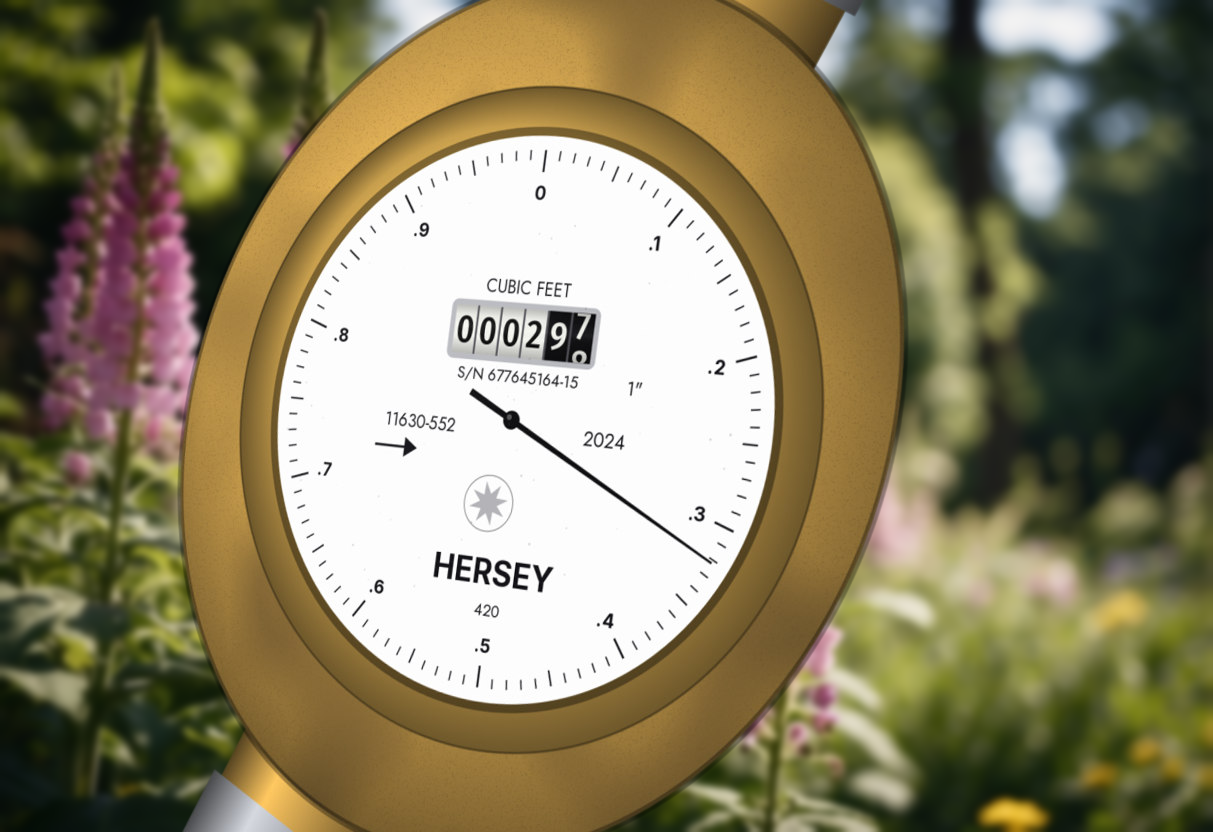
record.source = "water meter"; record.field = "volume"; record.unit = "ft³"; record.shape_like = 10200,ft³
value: 297.32,ft³
